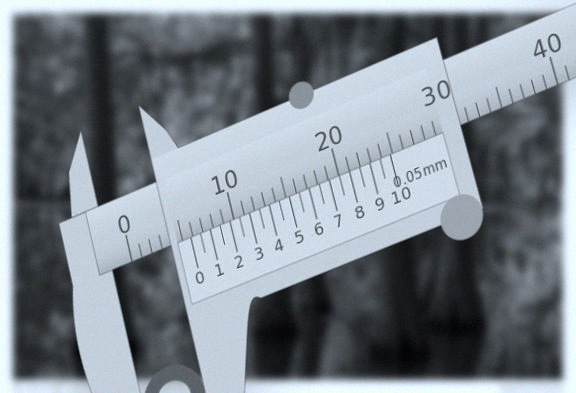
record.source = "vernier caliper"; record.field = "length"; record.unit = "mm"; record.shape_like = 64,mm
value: 5.8,mm
